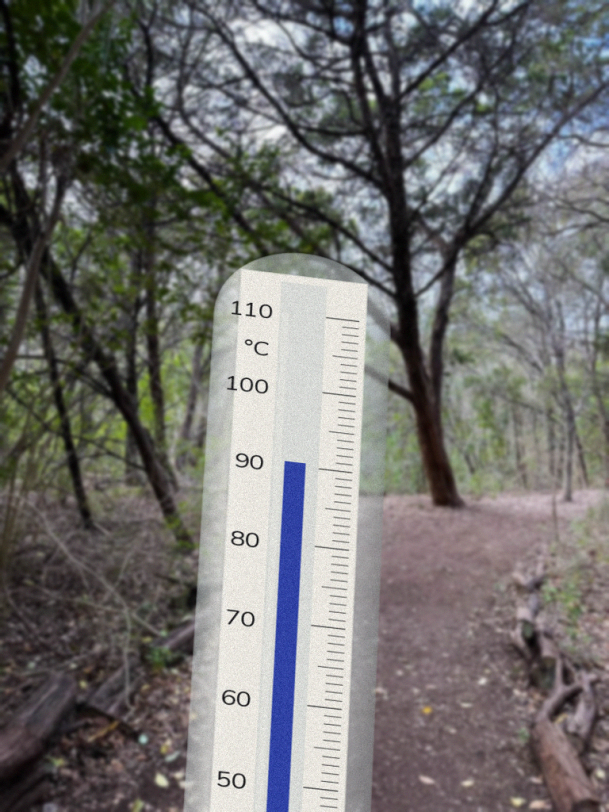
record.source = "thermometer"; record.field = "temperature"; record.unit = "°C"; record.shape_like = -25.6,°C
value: 90.5,°C
